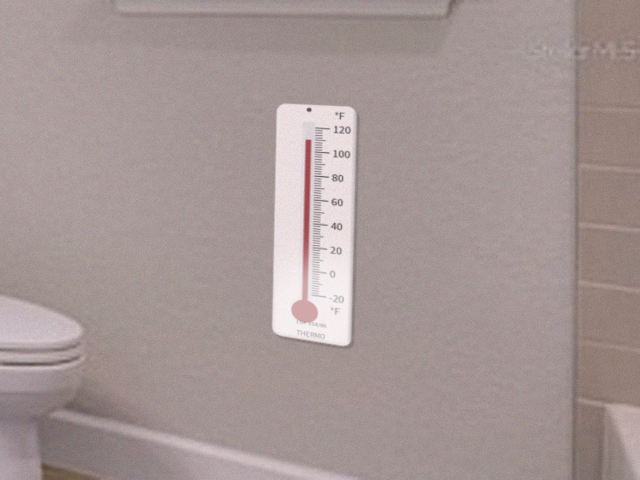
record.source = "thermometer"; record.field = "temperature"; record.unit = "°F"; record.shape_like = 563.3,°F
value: 110,°F
